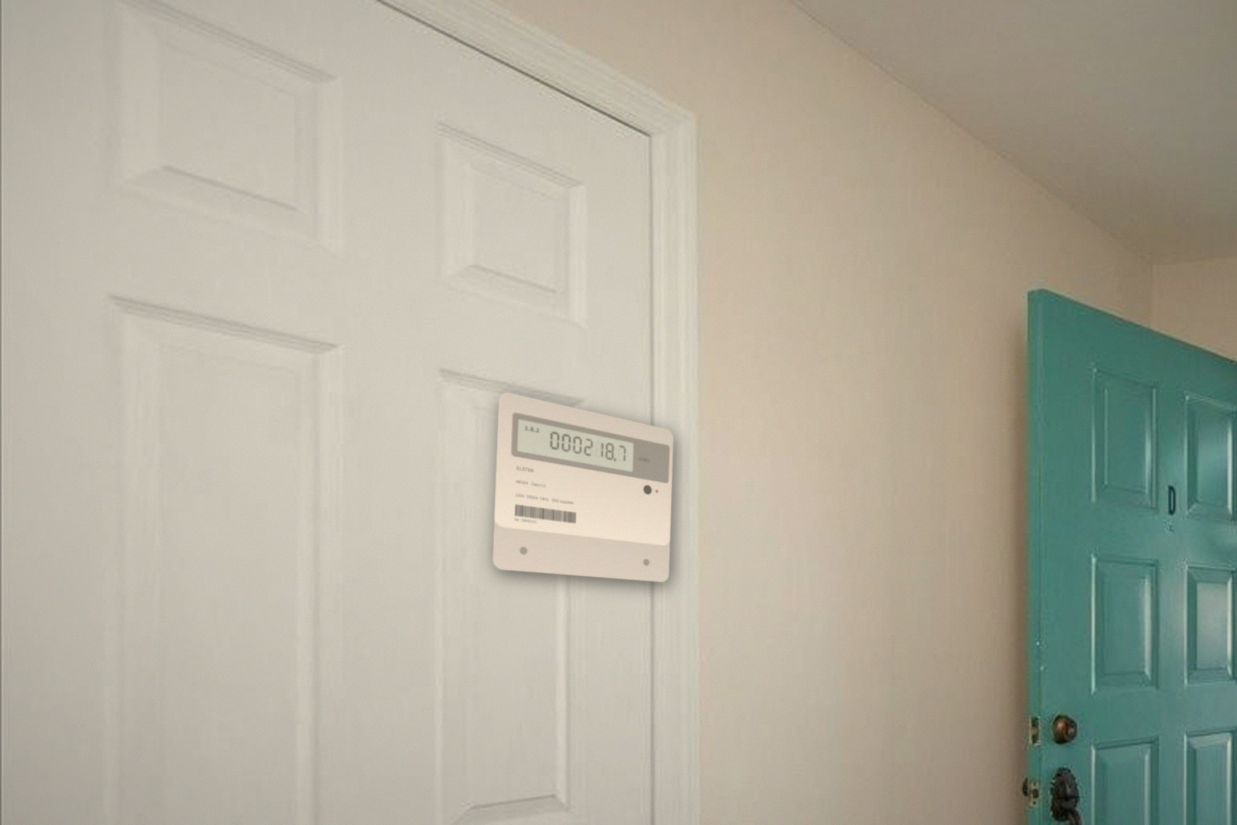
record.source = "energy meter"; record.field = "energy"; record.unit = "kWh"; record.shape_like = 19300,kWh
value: 218.7,kWh
